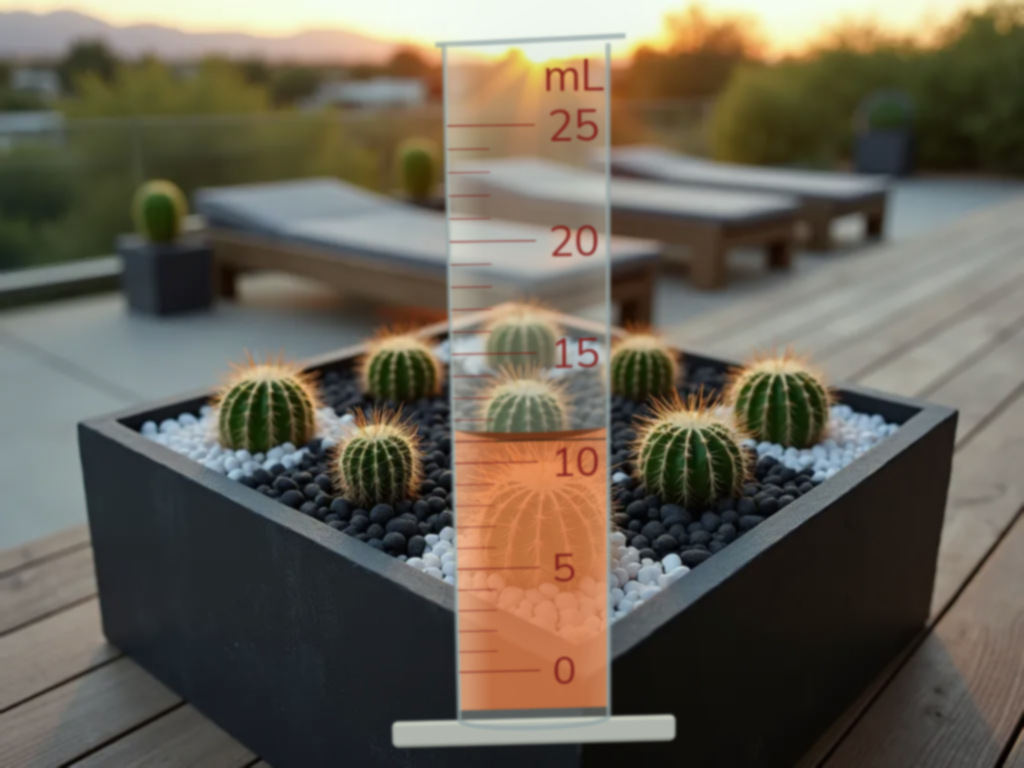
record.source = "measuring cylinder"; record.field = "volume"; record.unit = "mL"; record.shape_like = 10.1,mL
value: 11,mL
